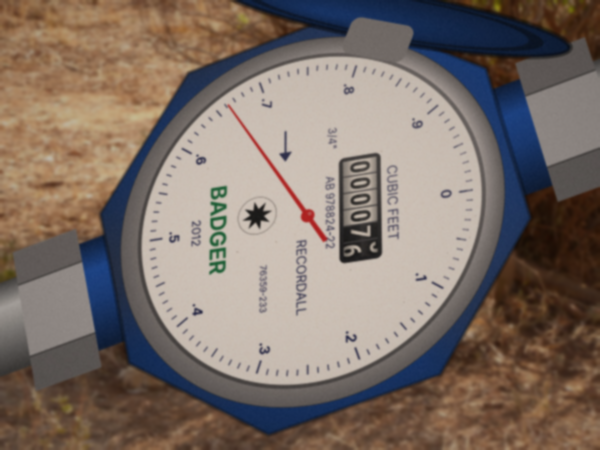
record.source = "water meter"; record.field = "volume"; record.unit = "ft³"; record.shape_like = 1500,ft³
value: 75.66,ft³
